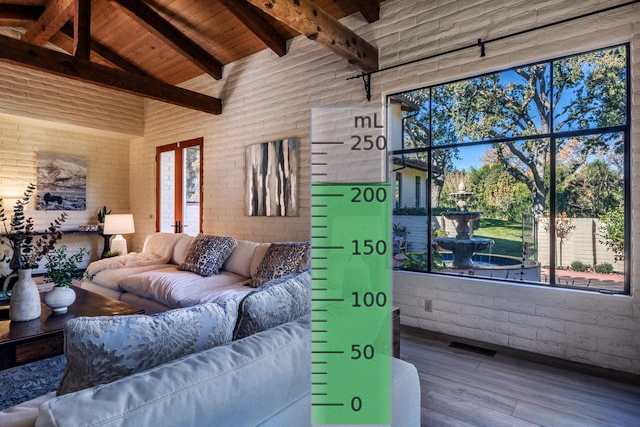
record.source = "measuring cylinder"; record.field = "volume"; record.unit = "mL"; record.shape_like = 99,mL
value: 210,mL
